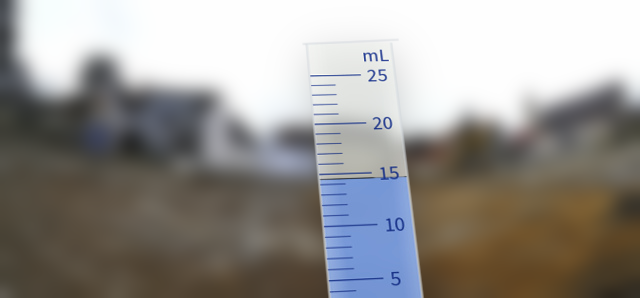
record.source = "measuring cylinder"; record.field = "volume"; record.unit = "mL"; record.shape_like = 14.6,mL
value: 14.5,mL
